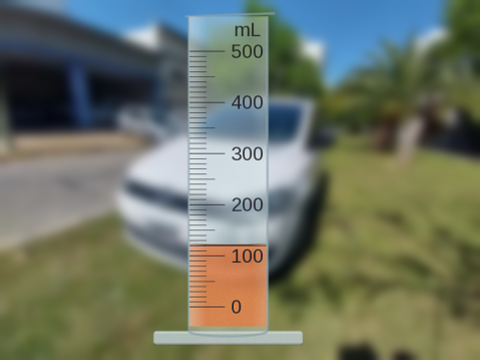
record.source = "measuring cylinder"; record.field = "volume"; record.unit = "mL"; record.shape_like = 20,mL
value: 120,mL
